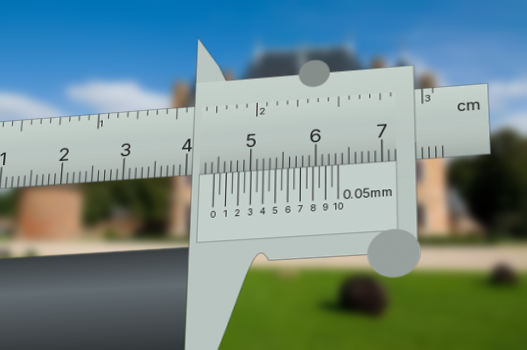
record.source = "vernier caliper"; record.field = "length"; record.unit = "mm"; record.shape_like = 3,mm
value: 44.4,mm
